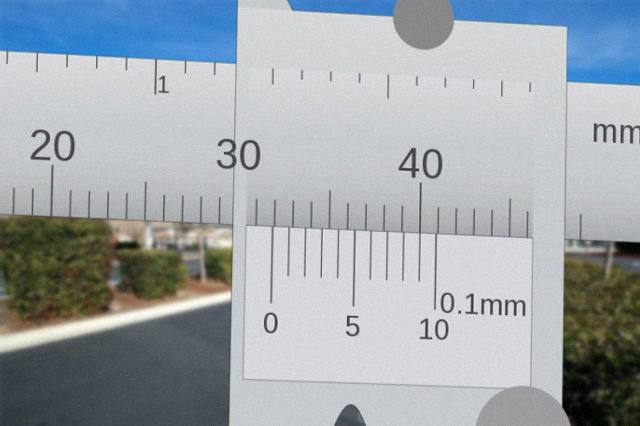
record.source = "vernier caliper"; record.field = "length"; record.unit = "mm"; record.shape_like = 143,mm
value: 31.9,mm
